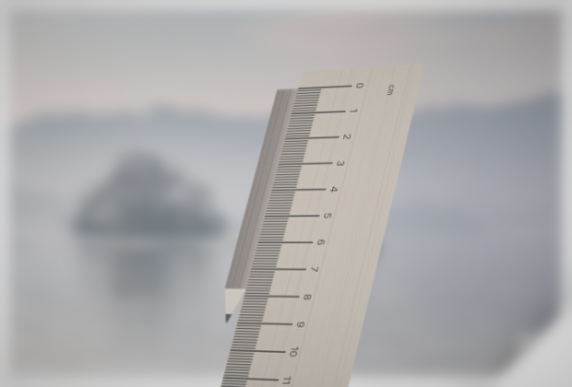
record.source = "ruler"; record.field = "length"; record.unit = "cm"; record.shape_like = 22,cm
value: 9,cm
